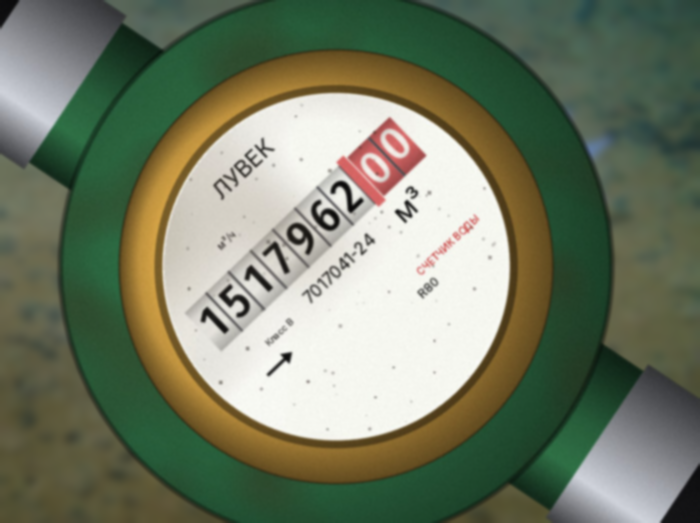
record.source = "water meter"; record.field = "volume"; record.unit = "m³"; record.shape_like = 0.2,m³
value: 1517962.00,m³
